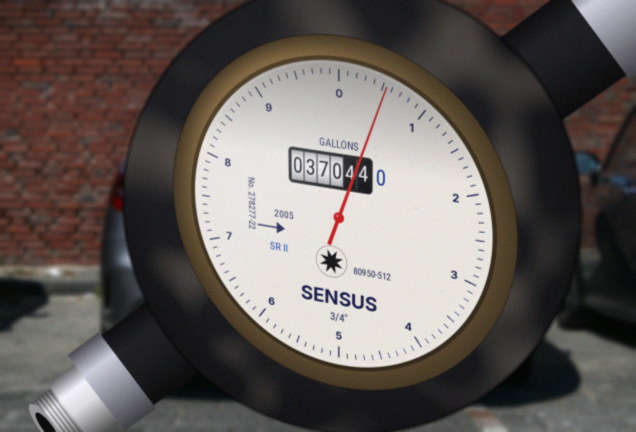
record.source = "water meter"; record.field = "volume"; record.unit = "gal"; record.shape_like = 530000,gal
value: 370440.5,gal
